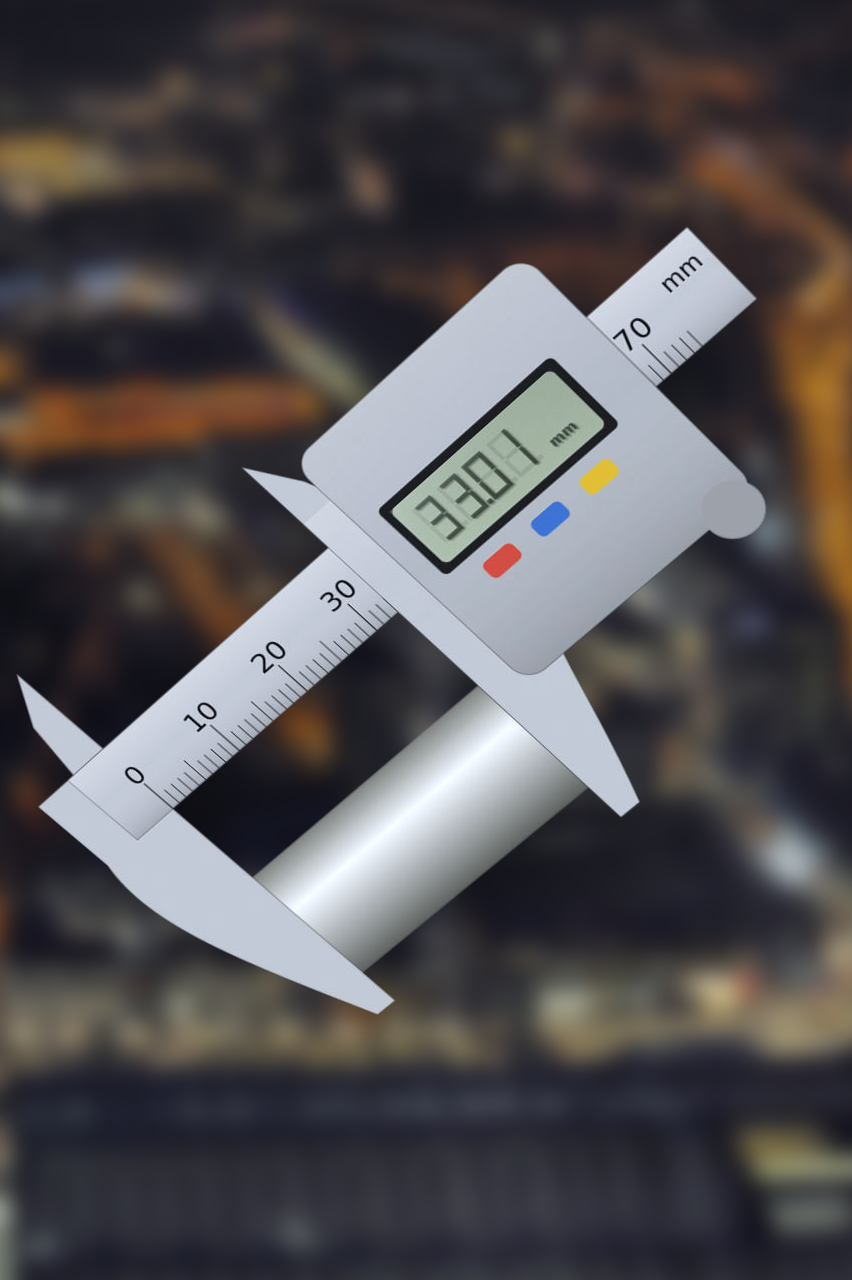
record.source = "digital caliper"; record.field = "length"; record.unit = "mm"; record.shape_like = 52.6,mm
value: 33.01,mm
